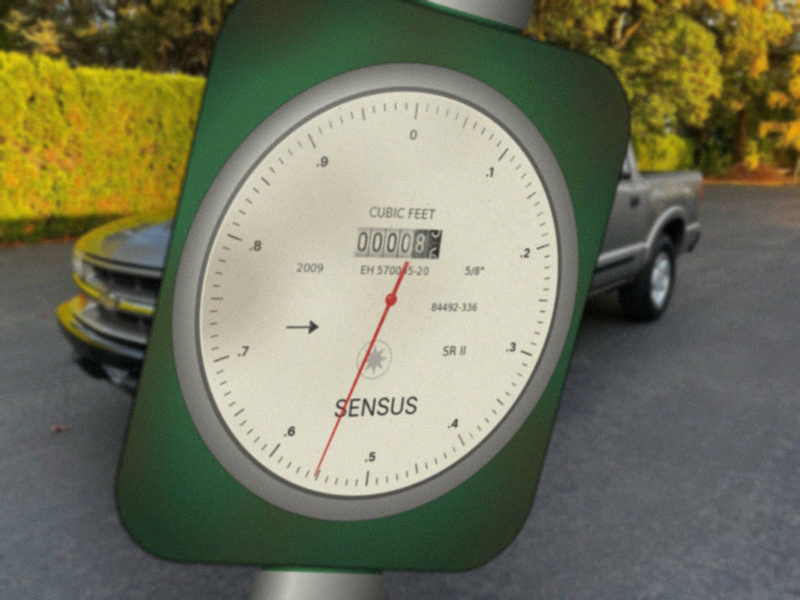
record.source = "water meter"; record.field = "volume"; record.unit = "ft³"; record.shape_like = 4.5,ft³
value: 85.55,ft³
